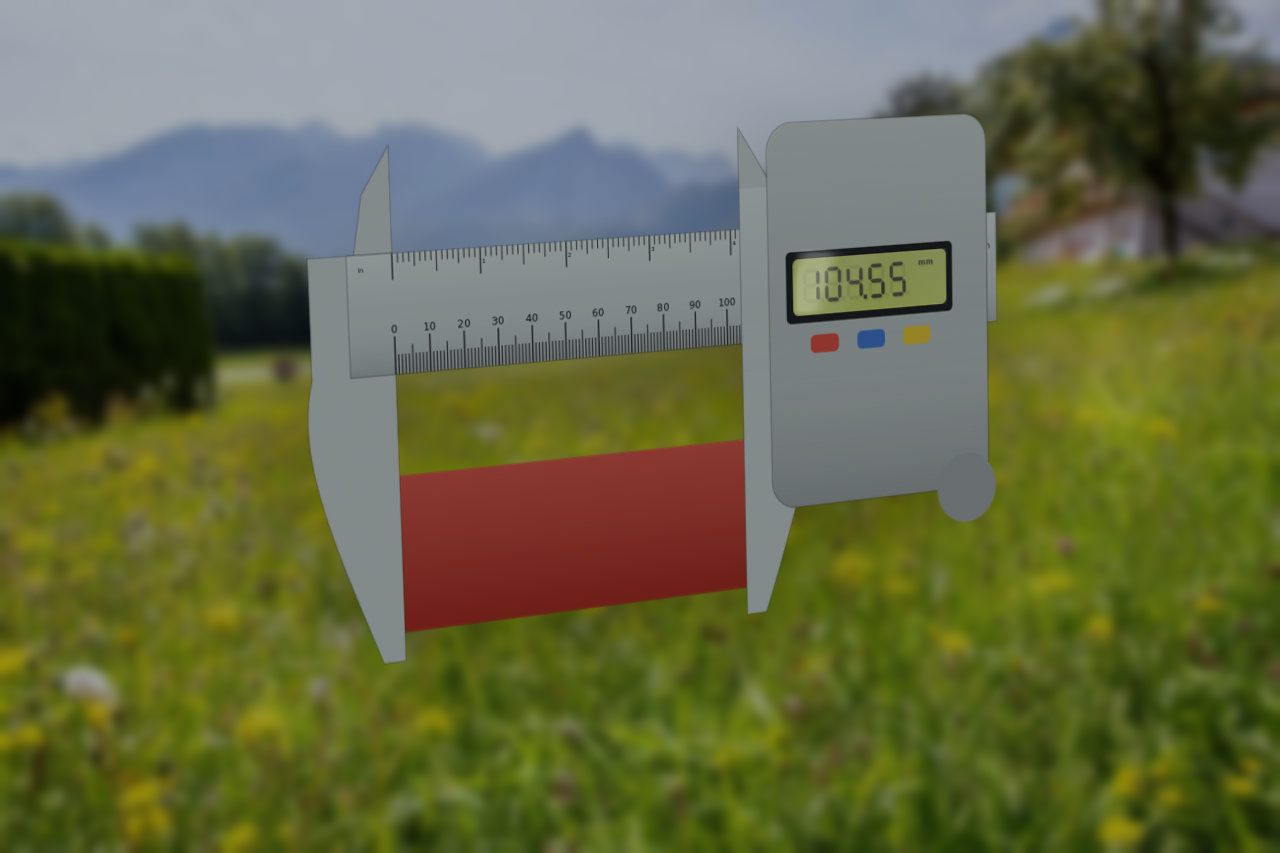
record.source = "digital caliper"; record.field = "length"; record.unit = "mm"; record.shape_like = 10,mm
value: 104.55,mm
